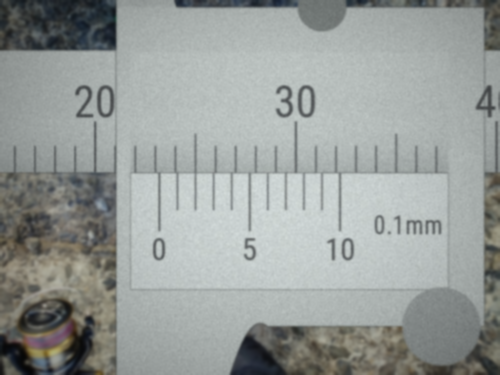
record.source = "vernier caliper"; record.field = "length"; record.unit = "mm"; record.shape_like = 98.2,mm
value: 23.2,mm
